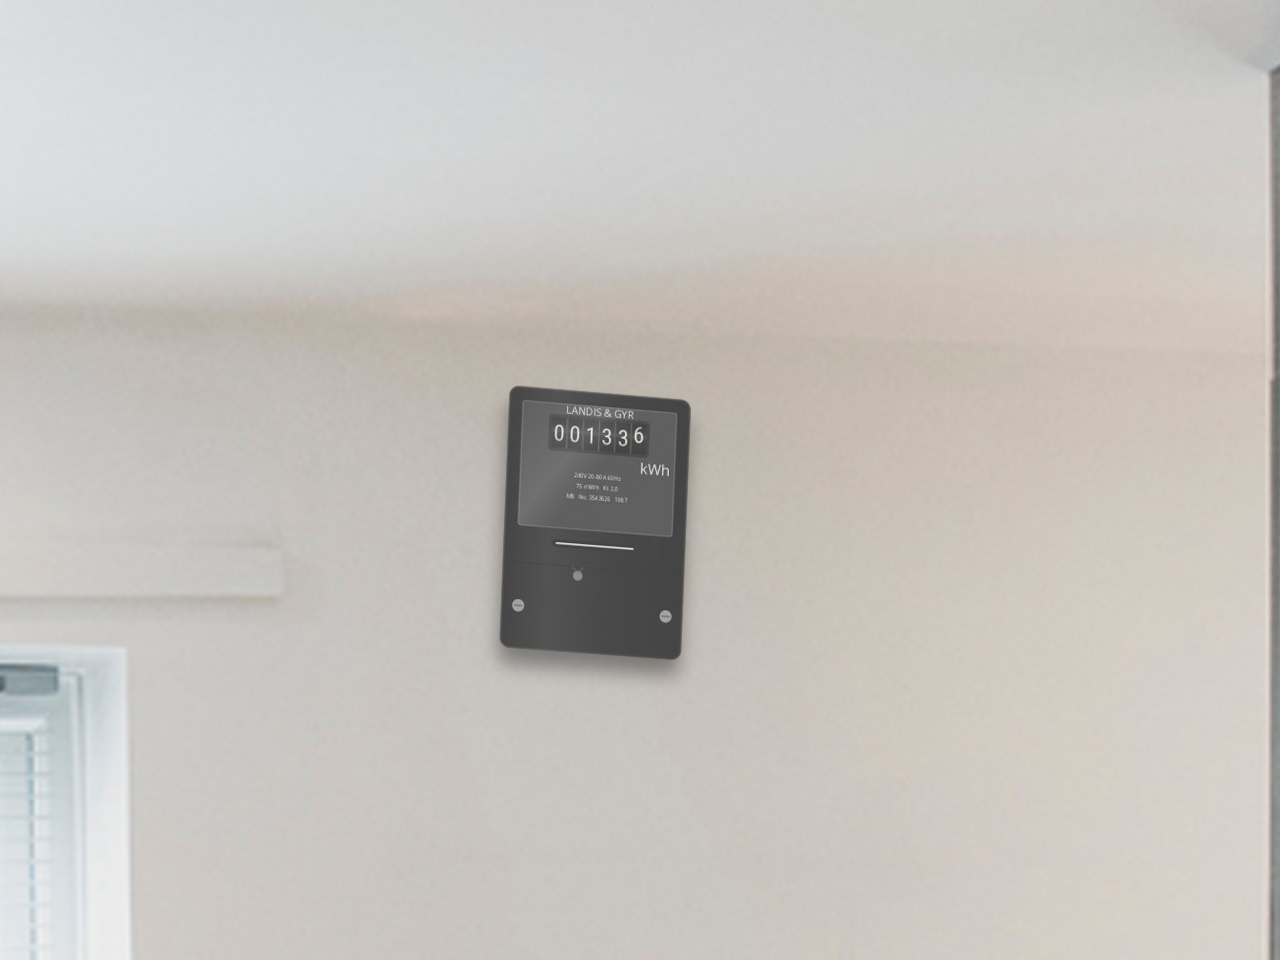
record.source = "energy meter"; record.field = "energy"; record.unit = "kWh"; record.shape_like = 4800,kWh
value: 1336,kWh
